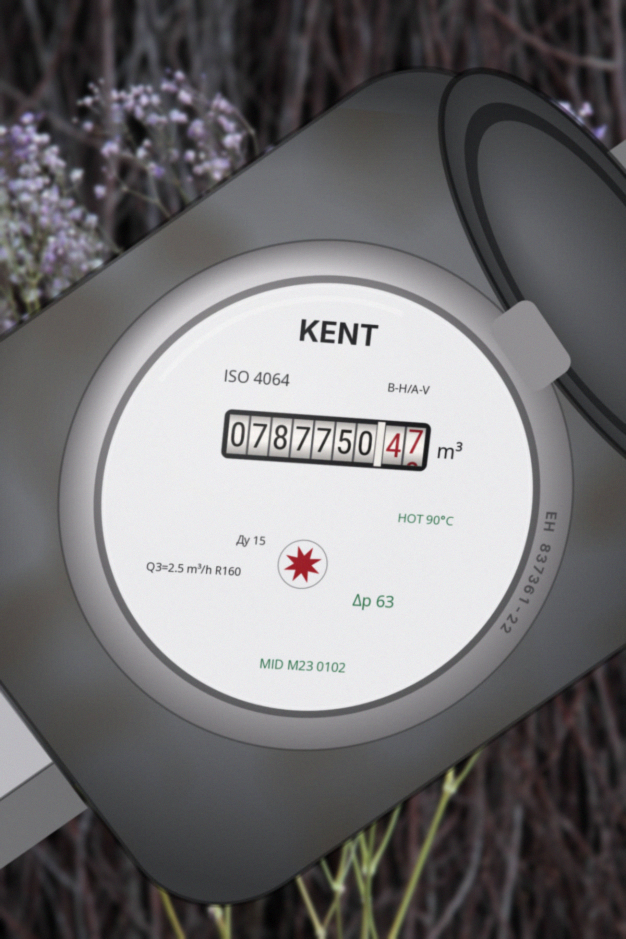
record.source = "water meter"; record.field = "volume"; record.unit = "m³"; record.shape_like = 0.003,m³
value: 787750.47,m³
